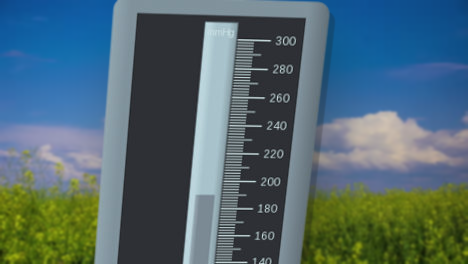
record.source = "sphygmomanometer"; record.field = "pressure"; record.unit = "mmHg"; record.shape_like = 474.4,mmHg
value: 190,mmHg
